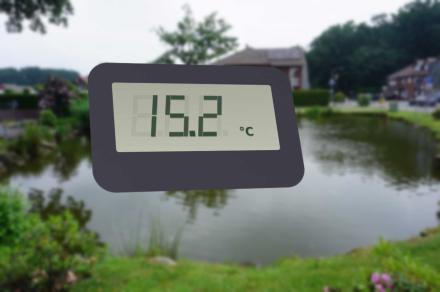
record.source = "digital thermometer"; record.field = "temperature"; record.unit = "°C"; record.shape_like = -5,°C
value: 15.2,°C
